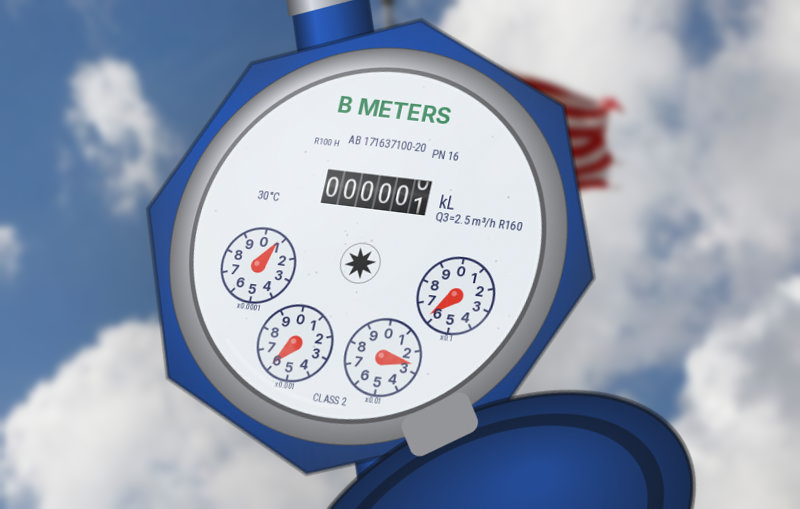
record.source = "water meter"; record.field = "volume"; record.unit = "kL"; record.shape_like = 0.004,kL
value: 0.6260,kL
